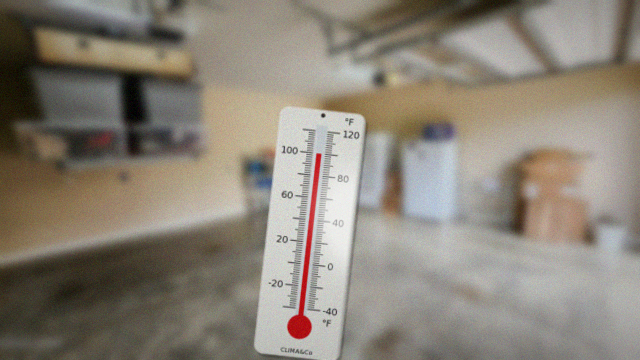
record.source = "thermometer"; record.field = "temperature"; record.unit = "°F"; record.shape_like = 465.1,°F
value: 100,°F
